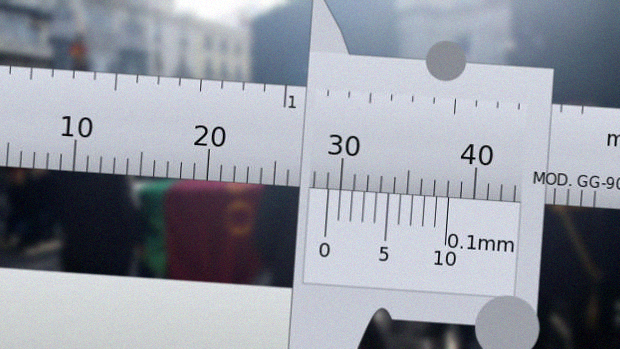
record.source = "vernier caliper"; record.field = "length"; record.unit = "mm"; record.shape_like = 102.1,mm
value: 29.1,mm
